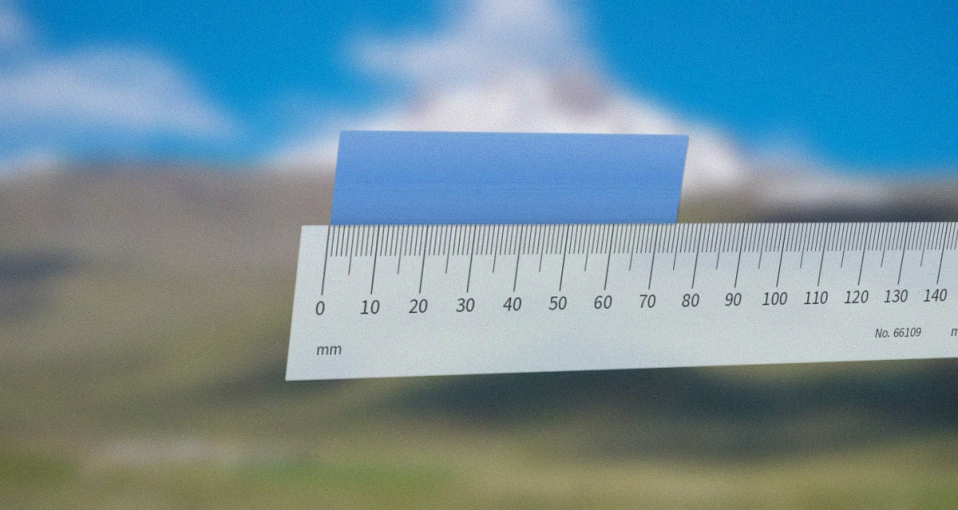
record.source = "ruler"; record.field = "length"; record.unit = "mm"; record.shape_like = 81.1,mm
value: 74,mm
